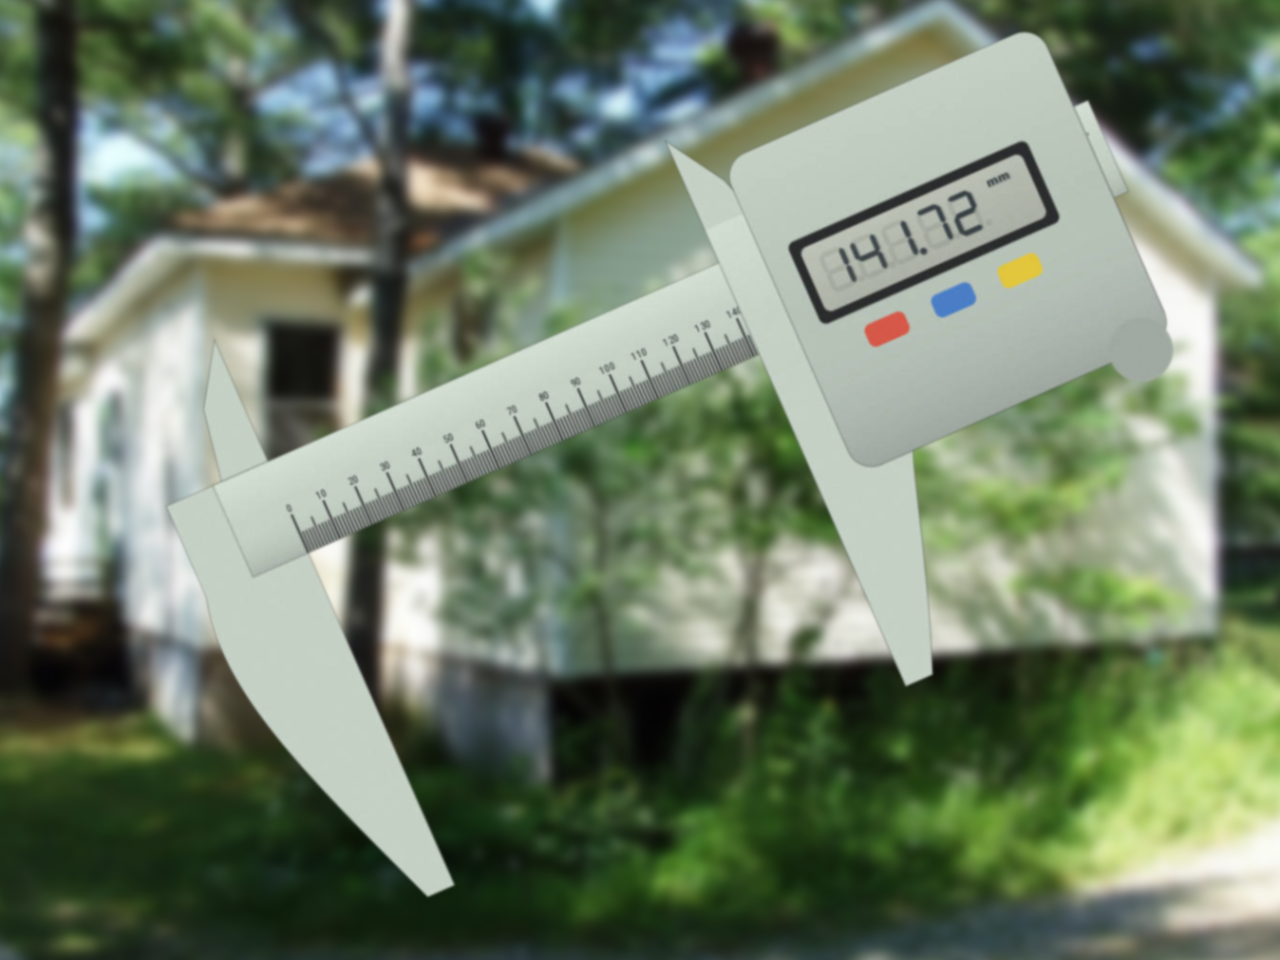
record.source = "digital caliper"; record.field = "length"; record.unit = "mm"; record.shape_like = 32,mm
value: 141.72,mm
